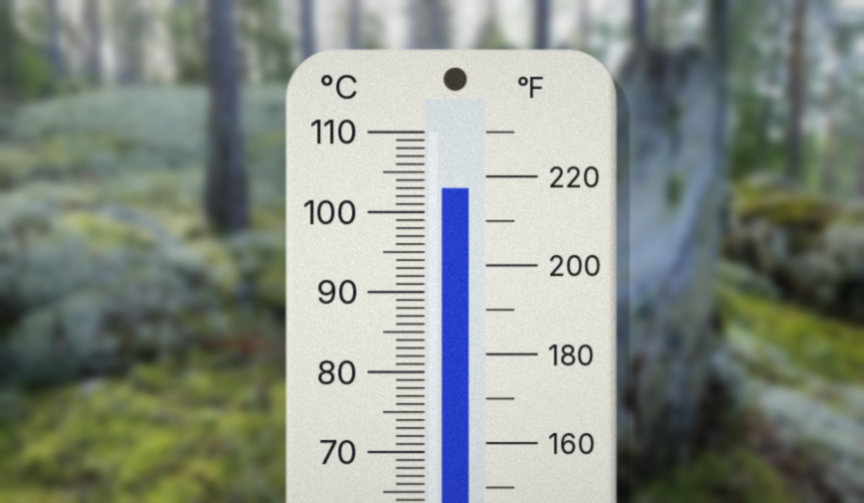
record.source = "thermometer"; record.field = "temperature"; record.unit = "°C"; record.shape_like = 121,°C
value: 103,°C
